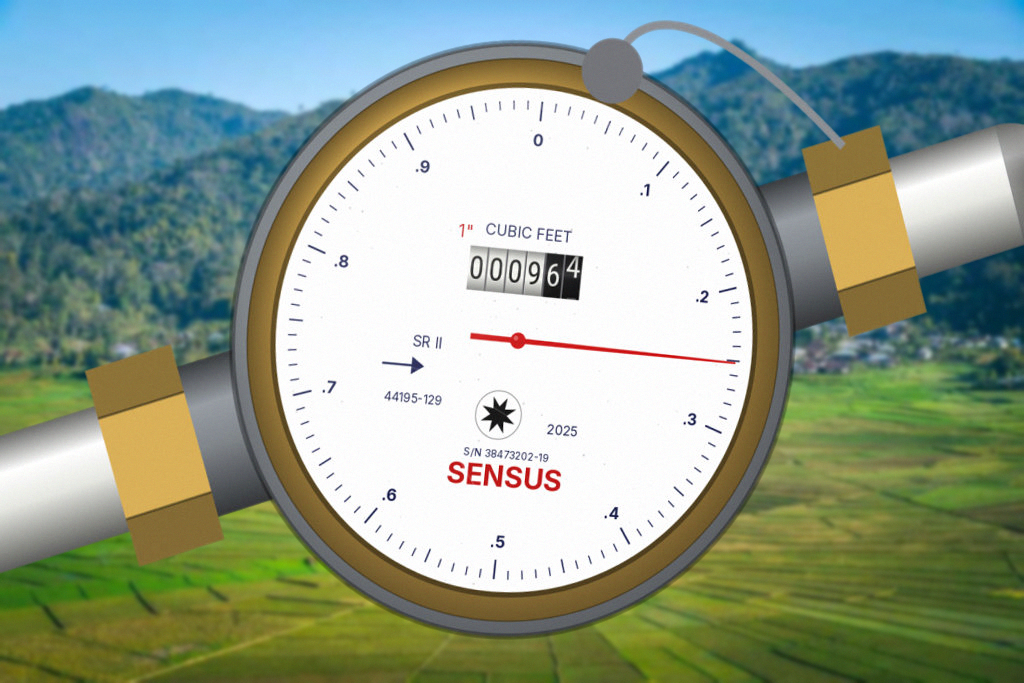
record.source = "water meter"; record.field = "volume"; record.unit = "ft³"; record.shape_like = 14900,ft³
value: 964.25,ft³
